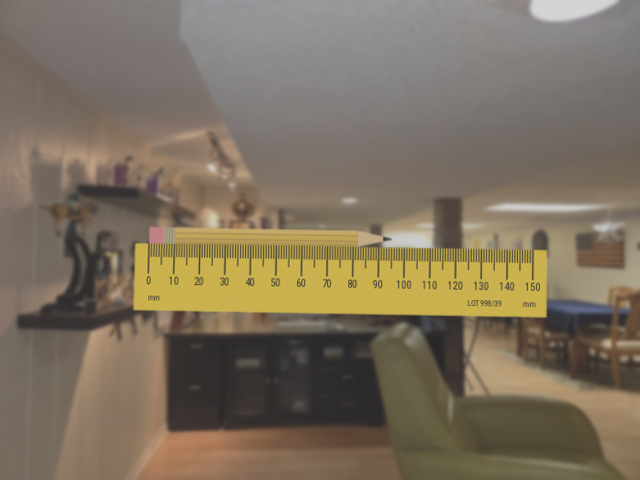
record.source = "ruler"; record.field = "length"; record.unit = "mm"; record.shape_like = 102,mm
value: 95,mm
